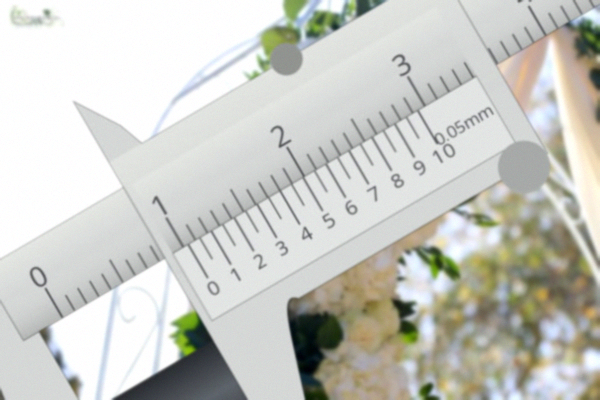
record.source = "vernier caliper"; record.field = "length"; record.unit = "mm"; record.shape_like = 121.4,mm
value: 10.4,mm
